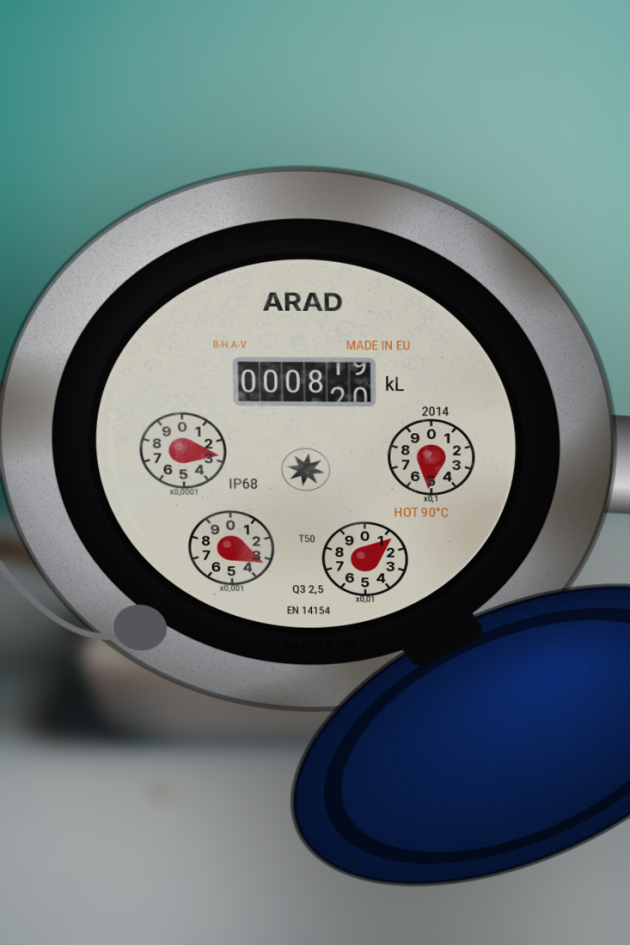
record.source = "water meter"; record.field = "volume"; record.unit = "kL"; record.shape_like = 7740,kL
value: 819.5132,kL
